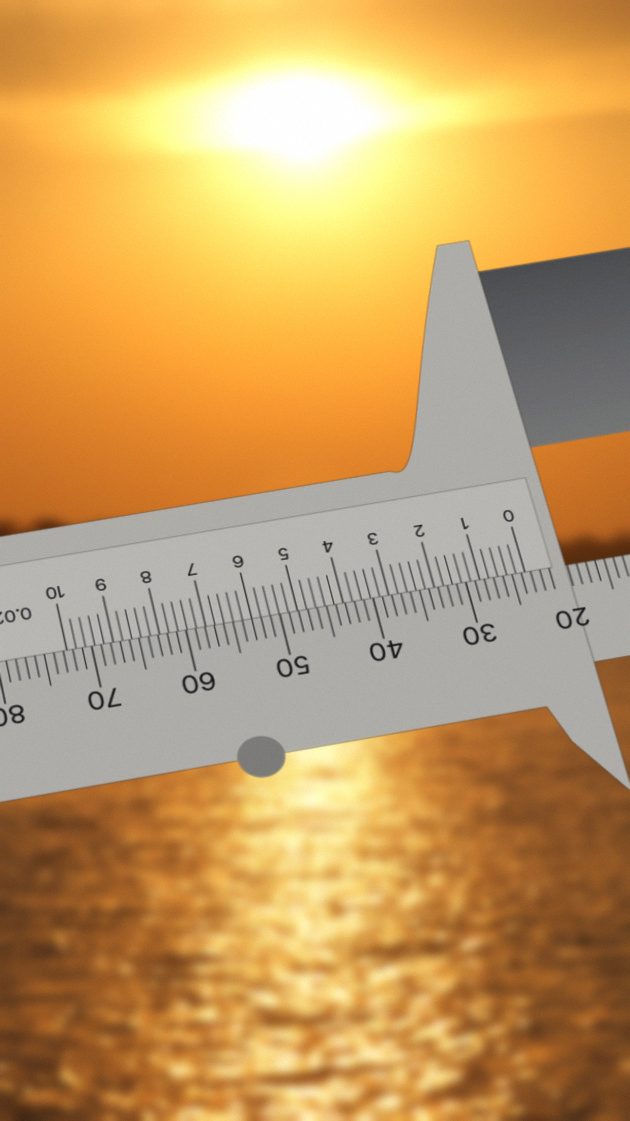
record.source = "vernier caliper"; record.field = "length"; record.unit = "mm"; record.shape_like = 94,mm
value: 23.6,mm
